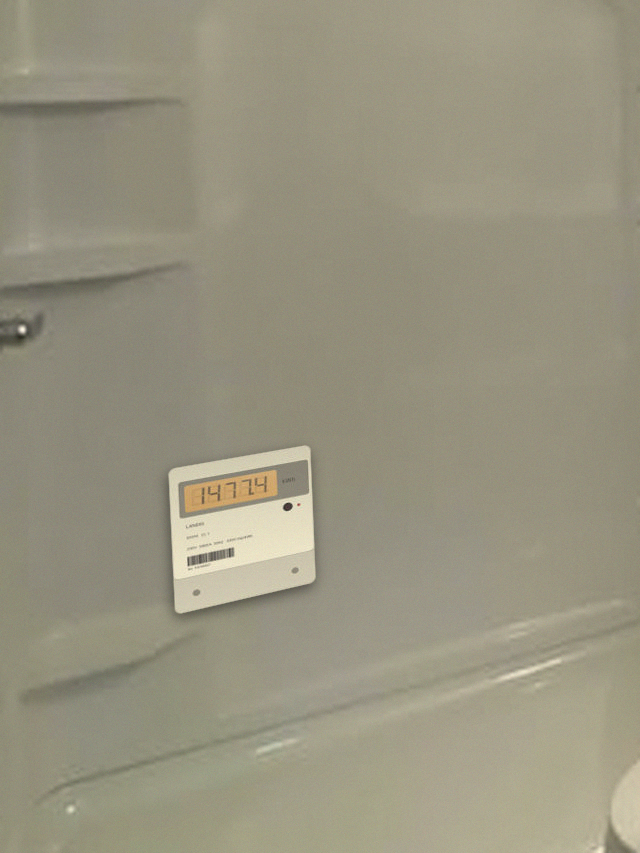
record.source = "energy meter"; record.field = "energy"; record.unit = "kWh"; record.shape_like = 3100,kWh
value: 1477.4,kWh
